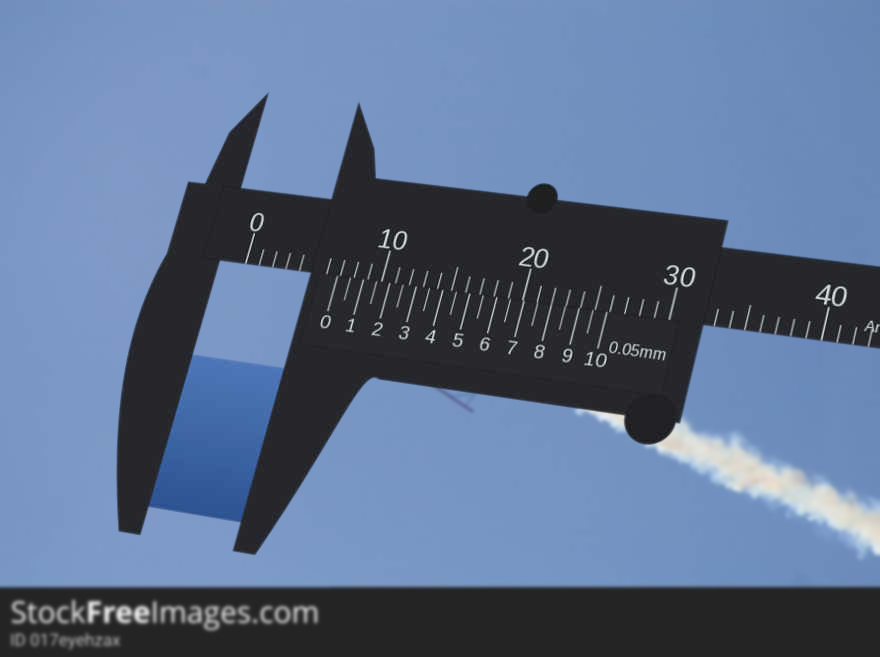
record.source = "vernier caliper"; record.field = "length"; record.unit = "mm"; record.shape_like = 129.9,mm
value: 6.8,mm
